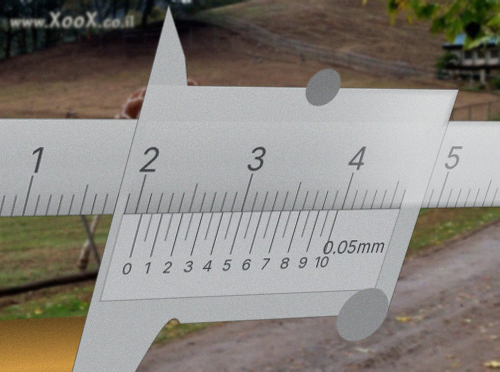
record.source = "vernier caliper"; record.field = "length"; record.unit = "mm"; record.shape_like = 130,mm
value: 20.6,mm
